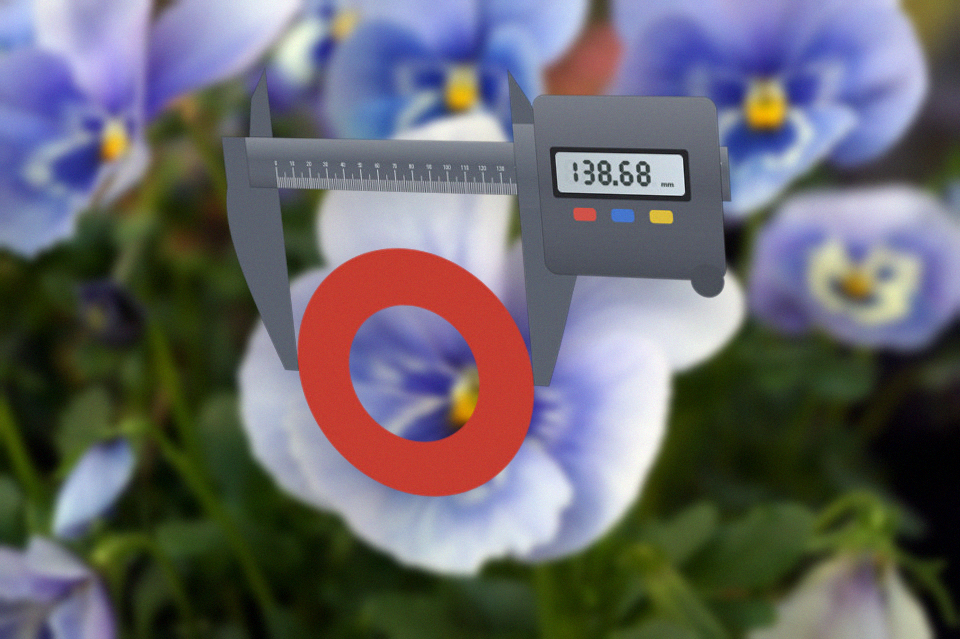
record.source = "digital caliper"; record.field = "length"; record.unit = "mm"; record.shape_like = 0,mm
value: 138.68,mm
